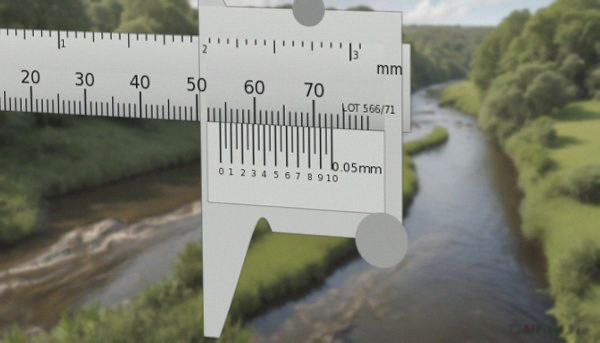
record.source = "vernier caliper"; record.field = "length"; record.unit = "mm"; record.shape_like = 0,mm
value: 54.0,mm
